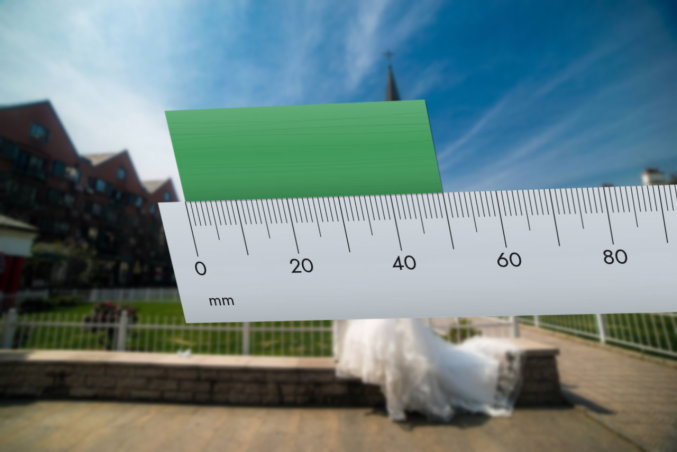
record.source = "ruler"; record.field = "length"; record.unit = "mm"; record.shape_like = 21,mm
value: 50,mm
